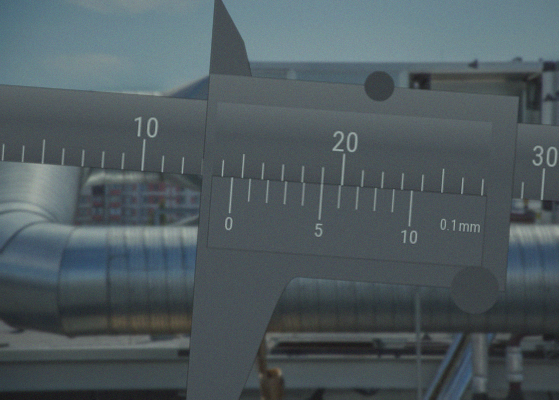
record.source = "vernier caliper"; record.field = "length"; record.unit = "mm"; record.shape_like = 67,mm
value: 14.5,mm
